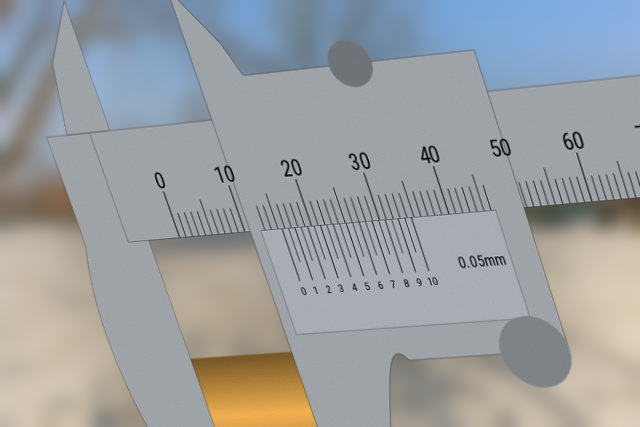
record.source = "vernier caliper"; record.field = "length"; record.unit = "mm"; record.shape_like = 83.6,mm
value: 15.6,mm
